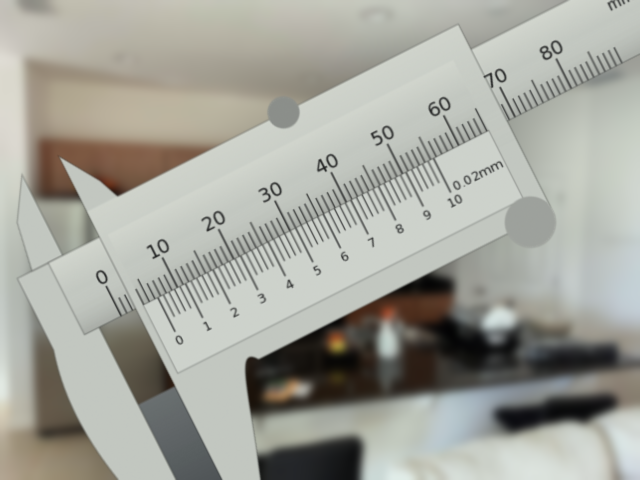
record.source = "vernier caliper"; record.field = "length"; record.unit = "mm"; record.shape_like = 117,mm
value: 6.5,mm
